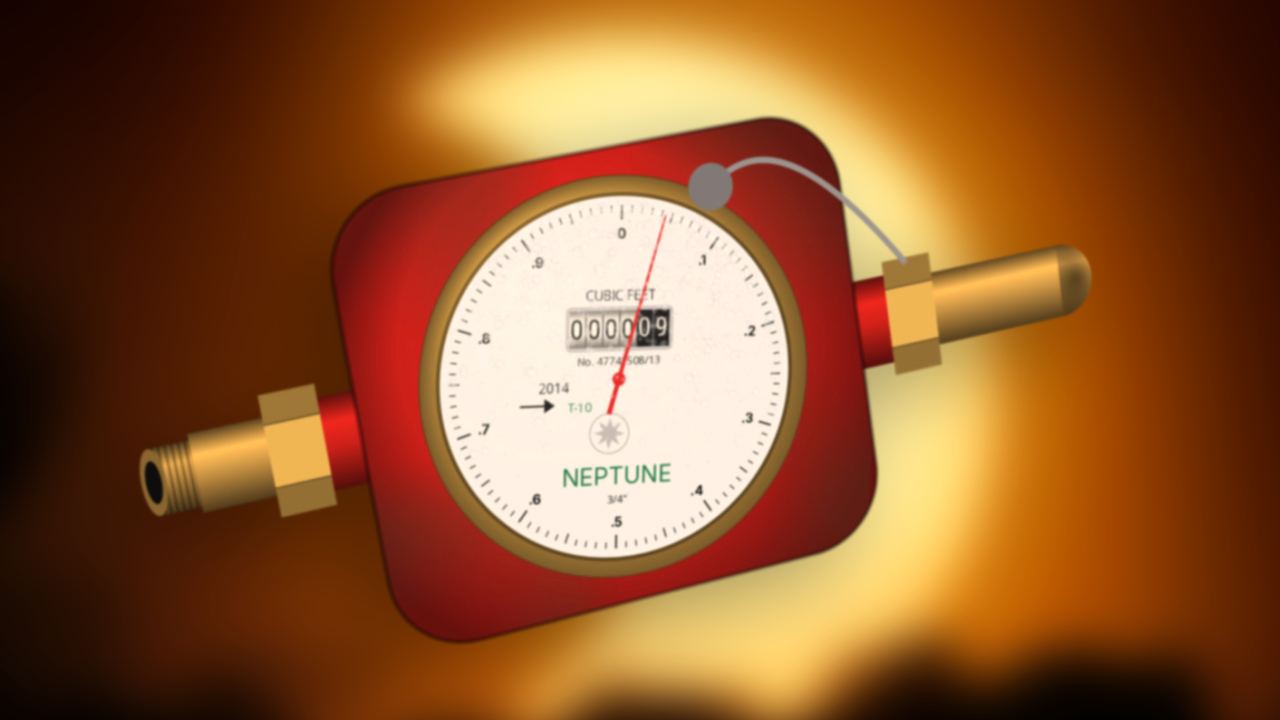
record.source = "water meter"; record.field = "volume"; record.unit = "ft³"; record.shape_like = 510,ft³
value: 9.04,ft³
